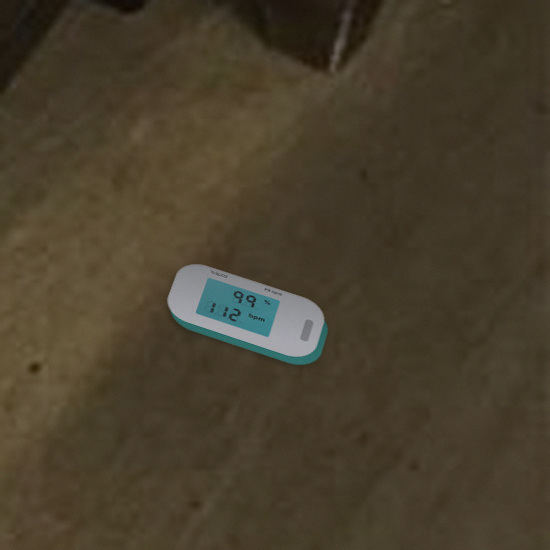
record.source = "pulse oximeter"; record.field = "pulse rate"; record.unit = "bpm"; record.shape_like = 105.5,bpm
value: 112,bpm
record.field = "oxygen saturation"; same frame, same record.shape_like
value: 99,%
